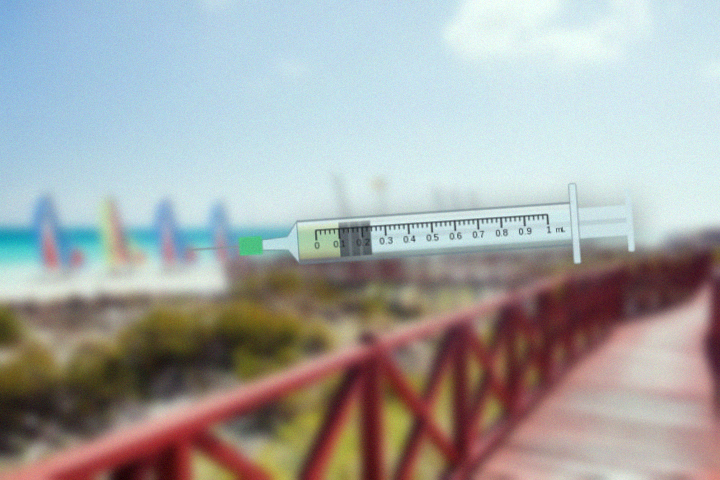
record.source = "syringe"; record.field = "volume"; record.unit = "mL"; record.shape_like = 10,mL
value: 0.1,mL
